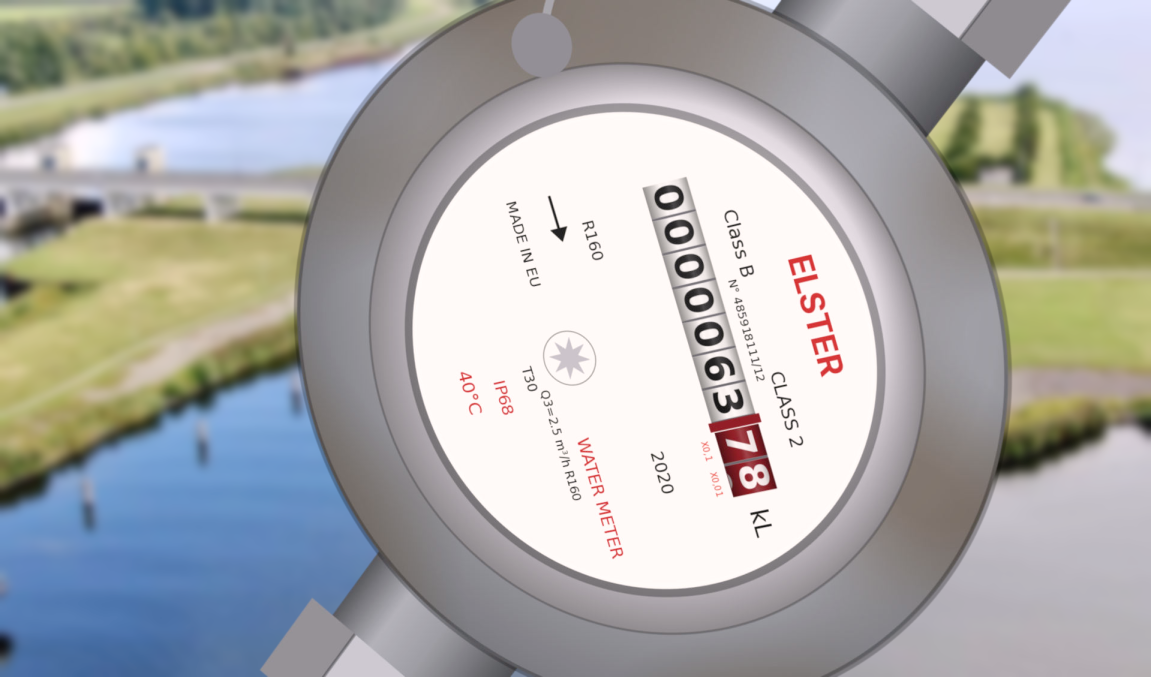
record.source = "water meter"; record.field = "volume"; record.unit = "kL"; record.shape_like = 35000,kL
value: 63.78,kL
